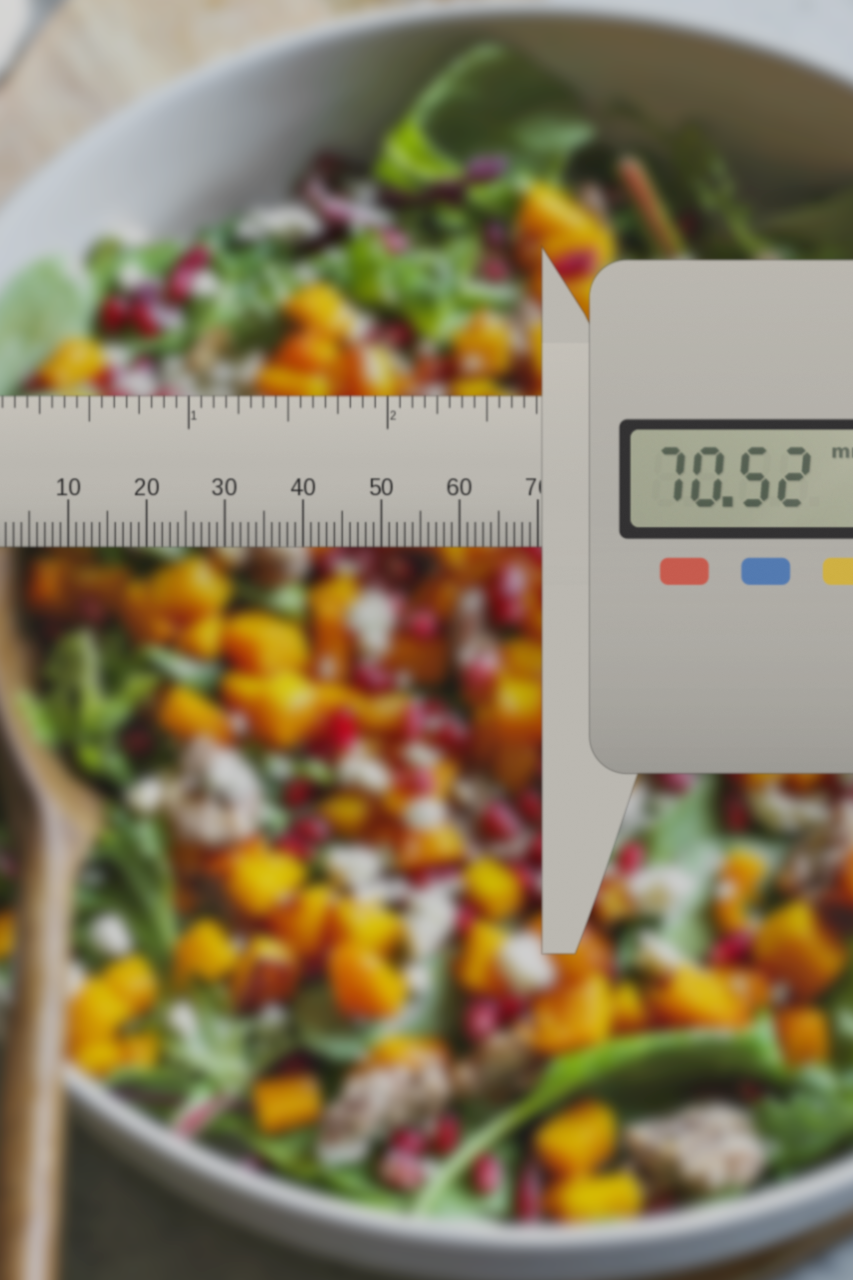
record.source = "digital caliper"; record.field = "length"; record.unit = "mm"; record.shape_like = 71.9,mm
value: 70.52,mm
